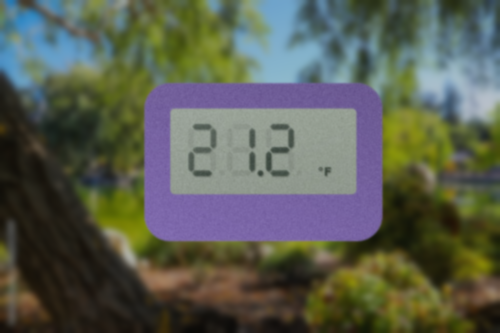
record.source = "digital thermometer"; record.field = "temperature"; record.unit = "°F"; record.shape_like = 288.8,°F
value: 21.2,°F
